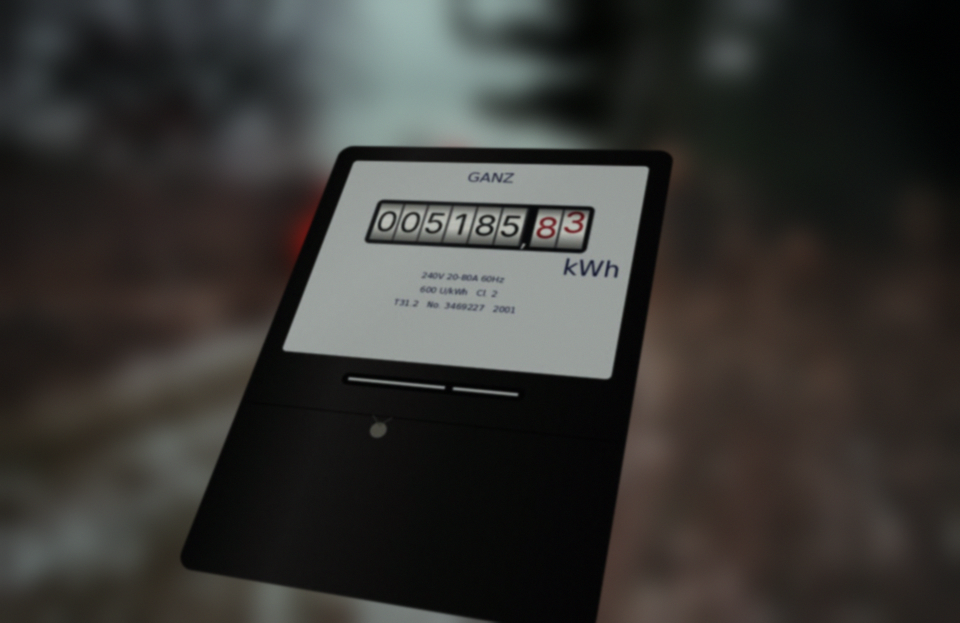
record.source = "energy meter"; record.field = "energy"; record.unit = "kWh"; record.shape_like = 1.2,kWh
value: 5185.83,kWh
